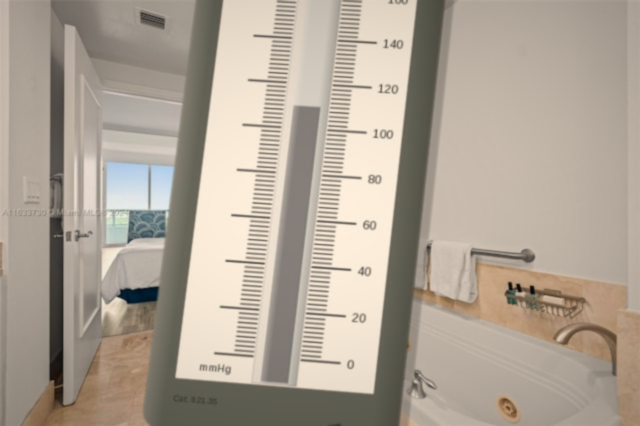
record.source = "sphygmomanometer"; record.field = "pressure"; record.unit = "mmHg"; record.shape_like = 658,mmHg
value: 110,mmHg
